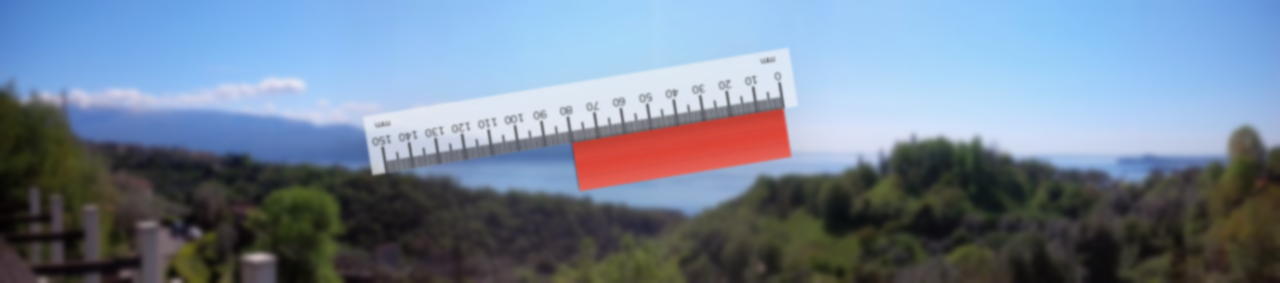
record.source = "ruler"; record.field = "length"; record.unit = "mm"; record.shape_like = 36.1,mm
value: 80,mm
